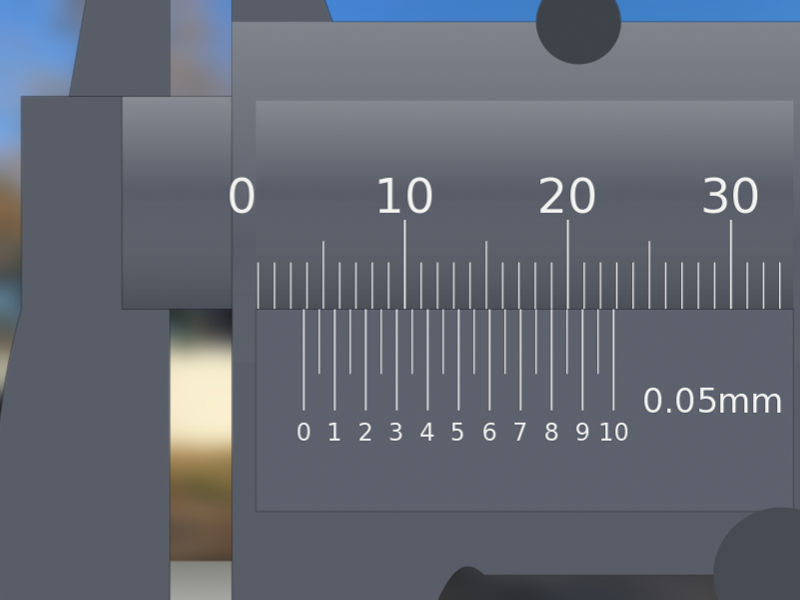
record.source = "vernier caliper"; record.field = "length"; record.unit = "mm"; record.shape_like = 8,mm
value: 3.8,mm
